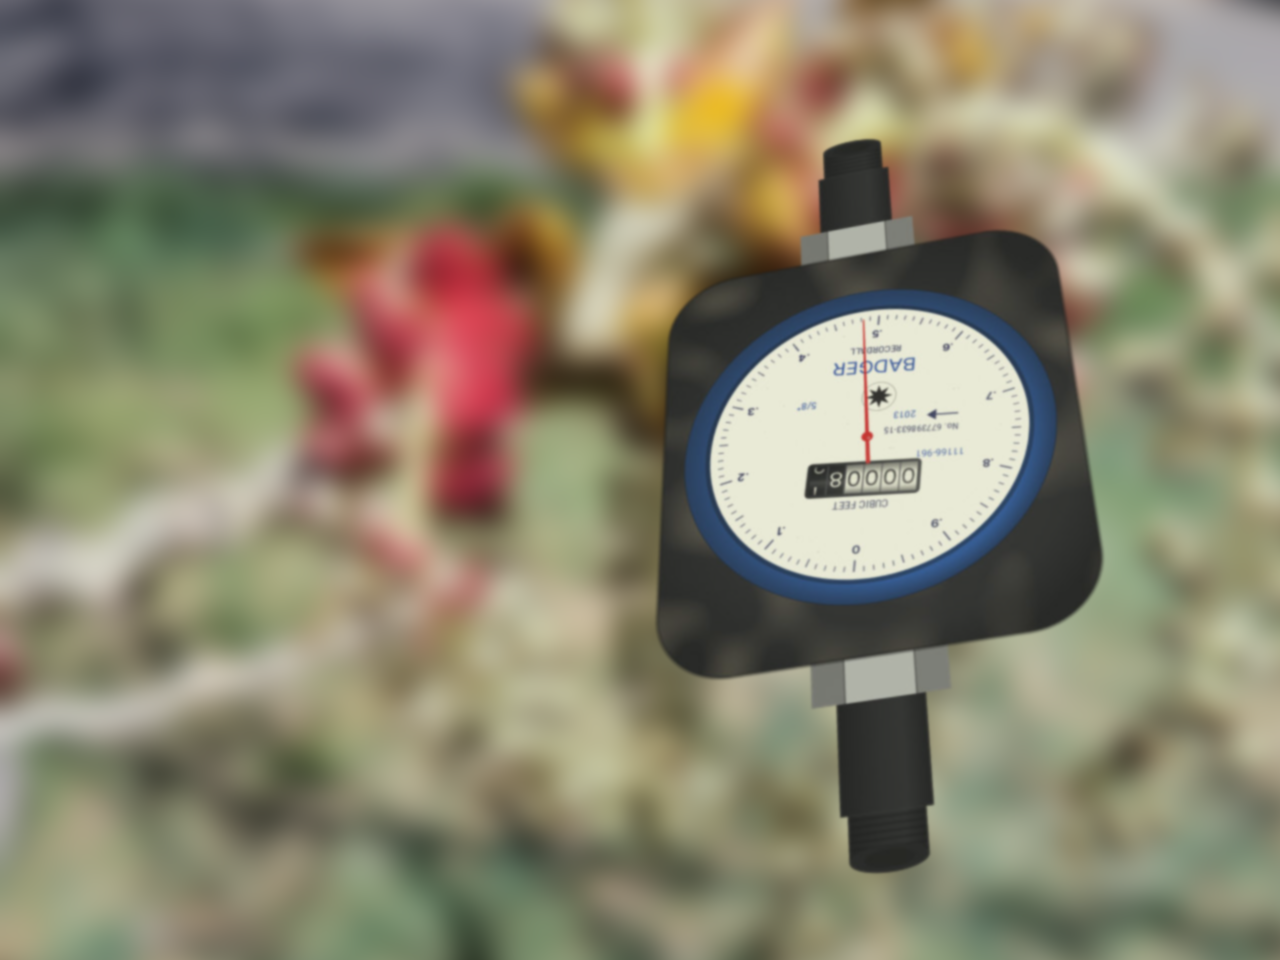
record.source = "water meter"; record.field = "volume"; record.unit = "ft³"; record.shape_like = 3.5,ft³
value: 81.48,ft³
